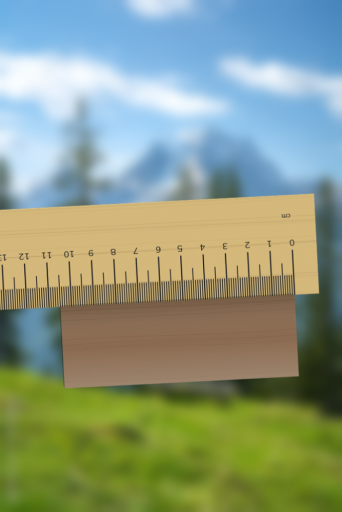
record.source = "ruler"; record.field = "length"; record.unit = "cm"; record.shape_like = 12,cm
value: 10.5,cm
